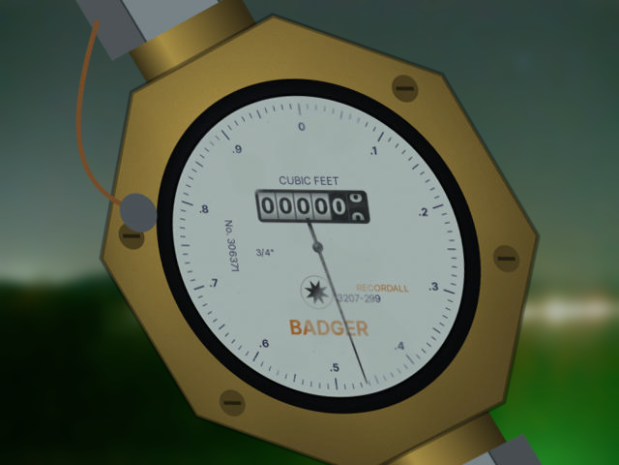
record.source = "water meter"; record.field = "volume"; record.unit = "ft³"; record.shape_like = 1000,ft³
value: 8.46,ft³
